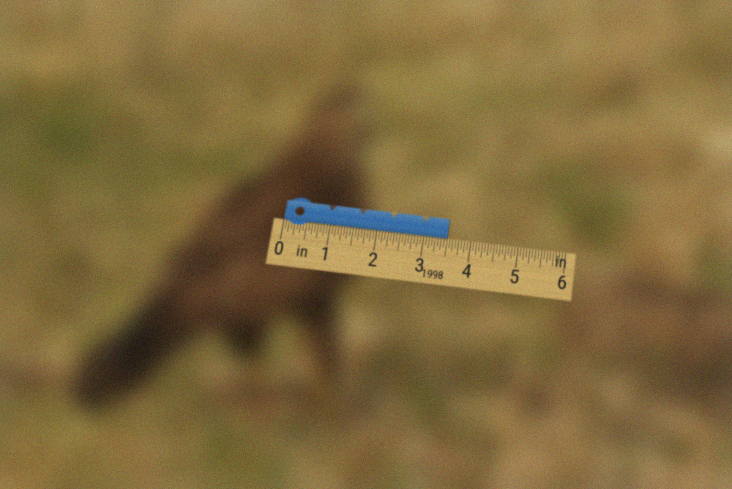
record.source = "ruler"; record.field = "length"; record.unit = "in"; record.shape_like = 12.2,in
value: 3.5,in
